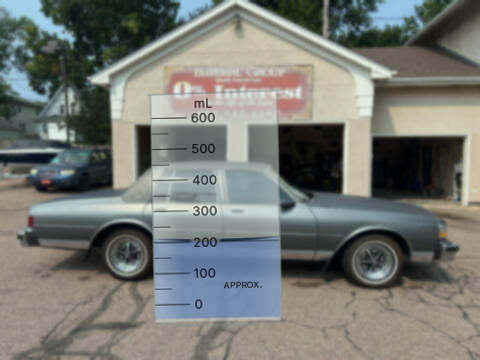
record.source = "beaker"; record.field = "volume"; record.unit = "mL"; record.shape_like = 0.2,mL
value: 200,mL
